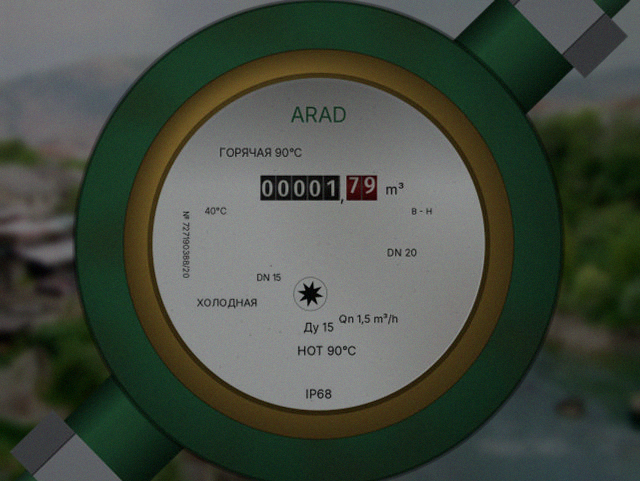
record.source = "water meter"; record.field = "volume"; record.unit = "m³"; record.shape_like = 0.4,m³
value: 1.79,m³
